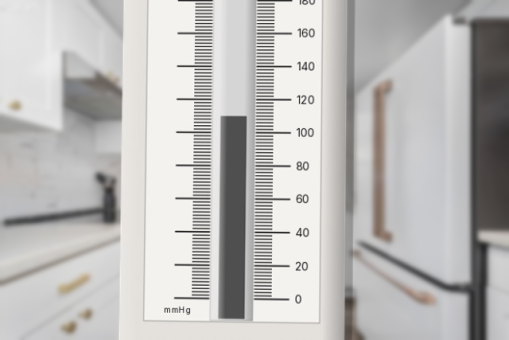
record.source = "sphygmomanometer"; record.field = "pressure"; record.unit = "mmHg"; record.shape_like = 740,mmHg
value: 110,mmHg
